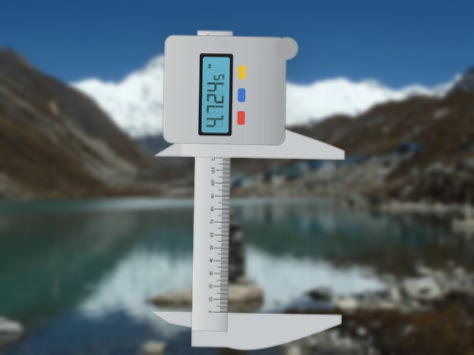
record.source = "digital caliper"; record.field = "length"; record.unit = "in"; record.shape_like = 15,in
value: 4.7245,in
